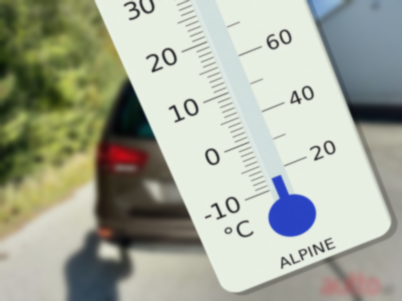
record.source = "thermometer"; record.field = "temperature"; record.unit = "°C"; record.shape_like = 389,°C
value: -8,°C
